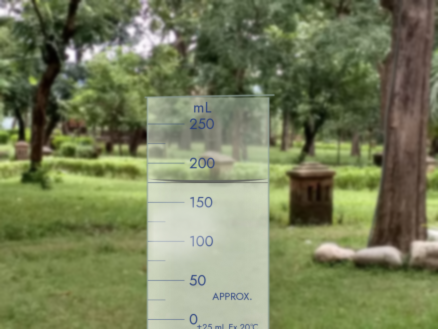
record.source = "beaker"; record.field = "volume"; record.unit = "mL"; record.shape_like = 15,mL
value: 175,mL
